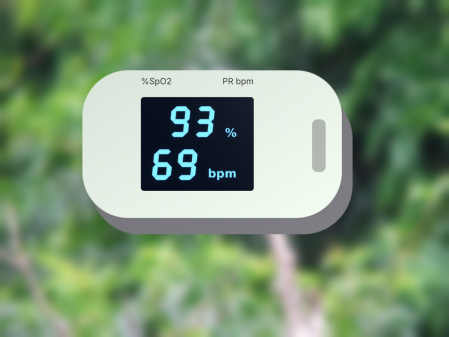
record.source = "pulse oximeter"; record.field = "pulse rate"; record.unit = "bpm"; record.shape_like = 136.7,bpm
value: 69,bpm
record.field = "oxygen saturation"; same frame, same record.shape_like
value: 93,%
